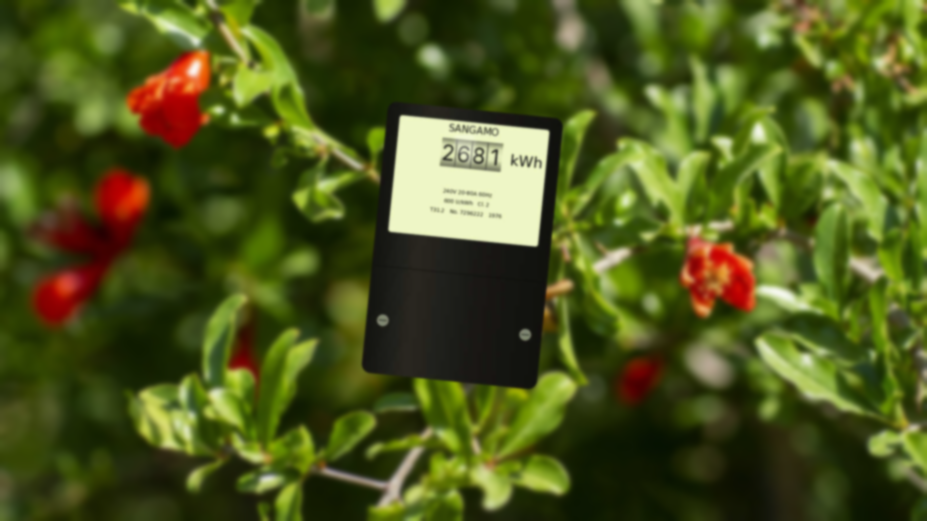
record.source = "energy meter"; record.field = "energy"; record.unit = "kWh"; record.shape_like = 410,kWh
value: 2681,kWh
